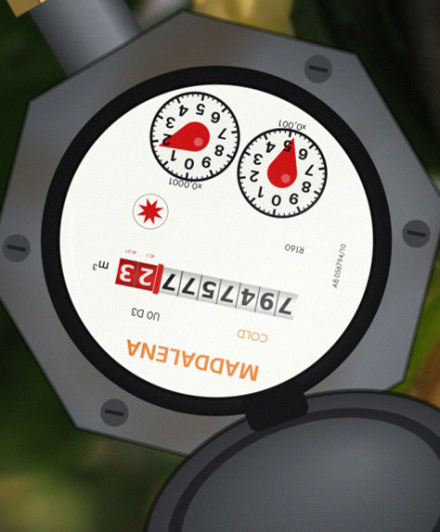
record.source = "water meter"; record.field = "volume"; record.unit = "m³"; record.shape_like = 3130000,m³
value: 7947577.2351,m³
